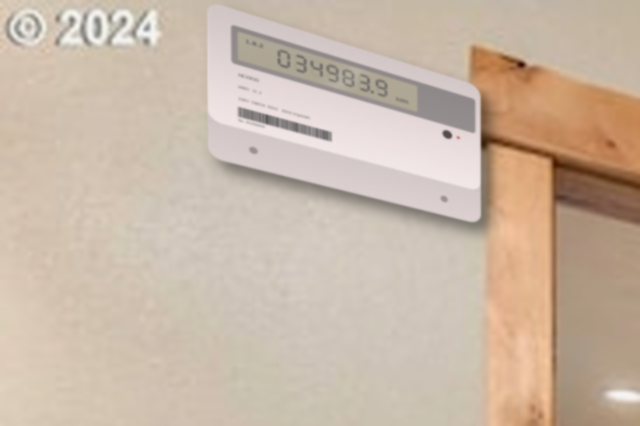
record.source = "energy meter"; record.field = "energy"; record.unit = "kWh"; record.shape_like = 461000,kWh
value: 34983.9,kWh
